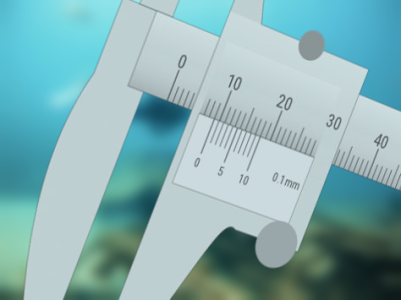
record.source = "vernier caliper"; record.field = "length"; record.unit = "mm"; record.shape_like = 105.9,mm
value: 9.0,mm
